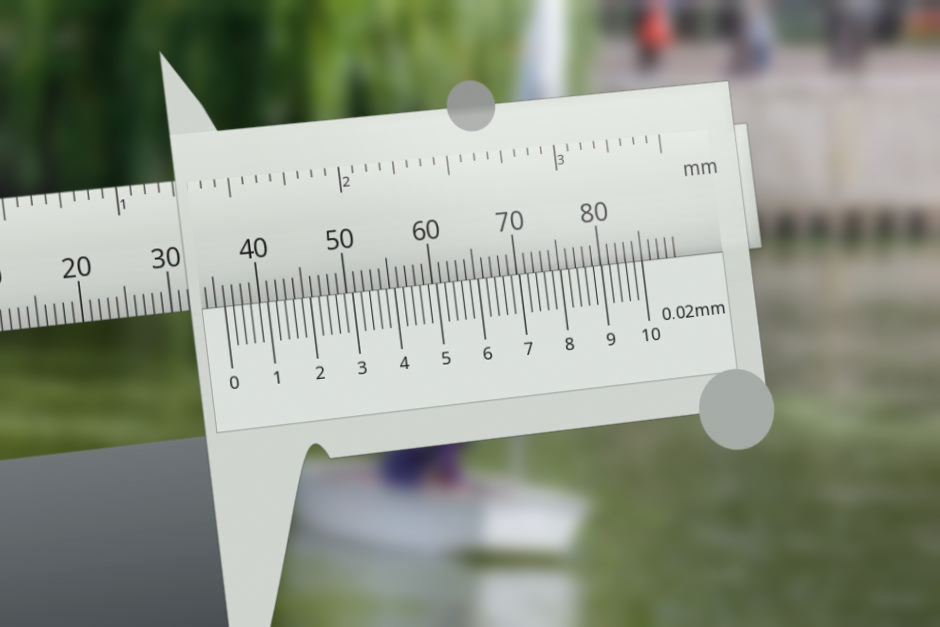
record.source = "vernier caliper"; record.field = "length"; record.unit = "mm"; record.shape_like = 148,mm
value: 36.0,mm
